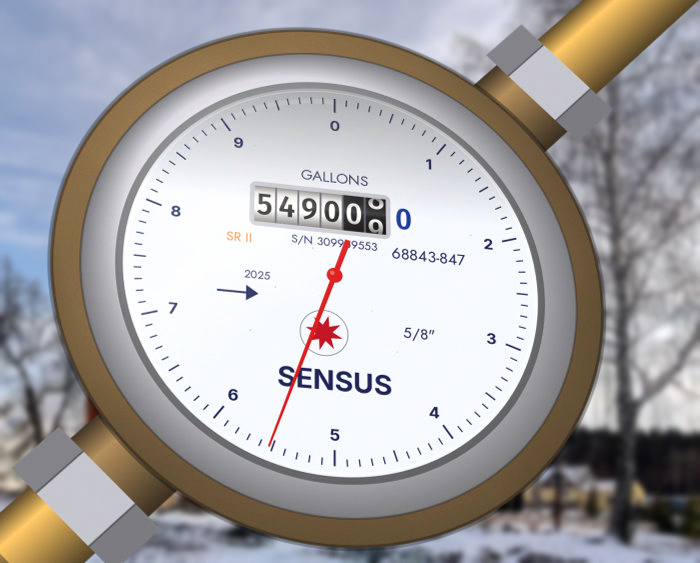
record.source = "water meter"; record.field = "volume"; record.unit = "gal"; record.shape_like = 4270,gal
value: 5490085.5,gal
